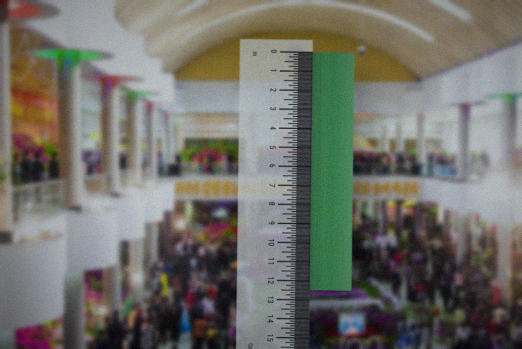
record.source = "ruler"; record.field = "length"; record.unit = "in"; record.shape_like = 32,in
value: 12.5,in
